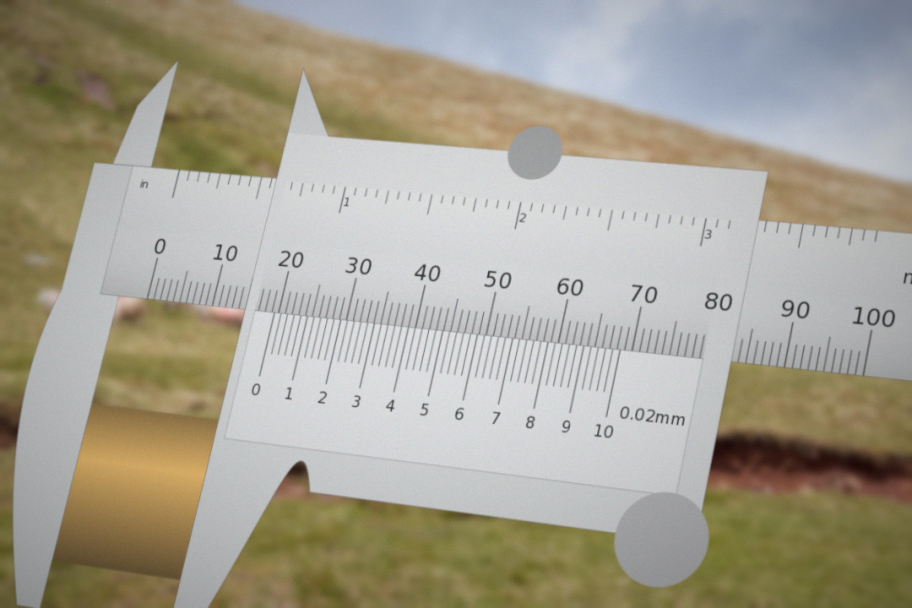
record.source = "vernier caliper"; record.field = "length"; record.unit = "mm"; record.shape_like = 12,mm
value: 19.4,mm
